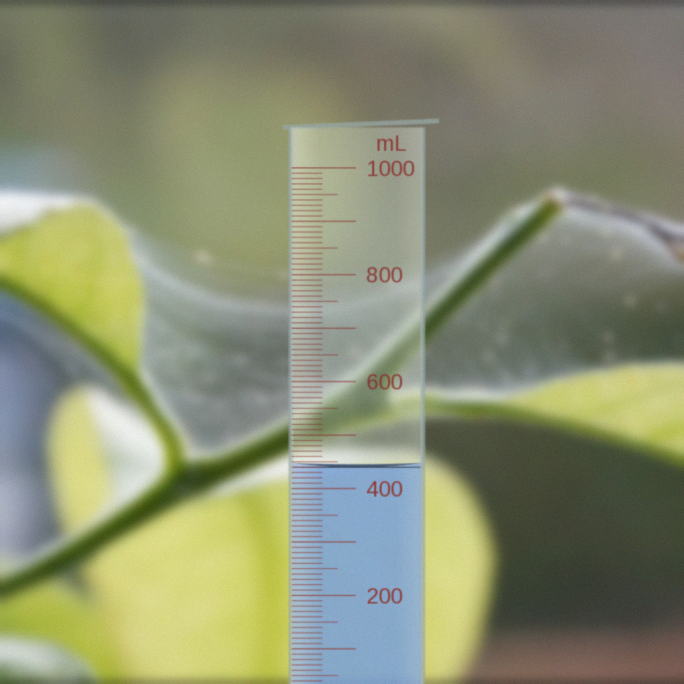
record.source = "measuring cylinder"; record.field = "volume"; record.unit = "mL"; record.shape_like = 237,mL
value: 440,mL
